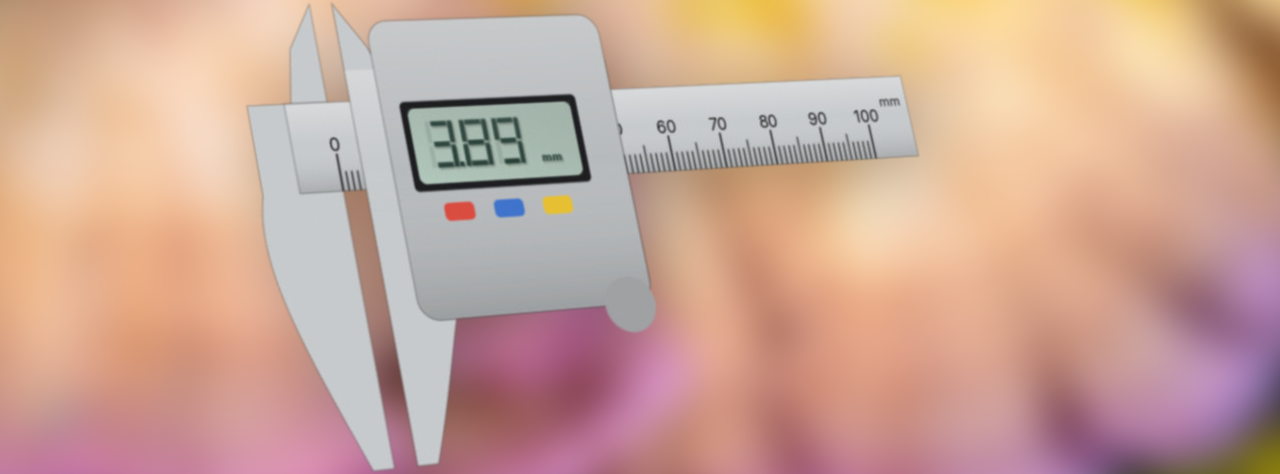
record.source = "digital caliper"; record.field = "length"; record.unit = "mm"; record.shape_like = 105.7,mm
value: 3.89,mm
